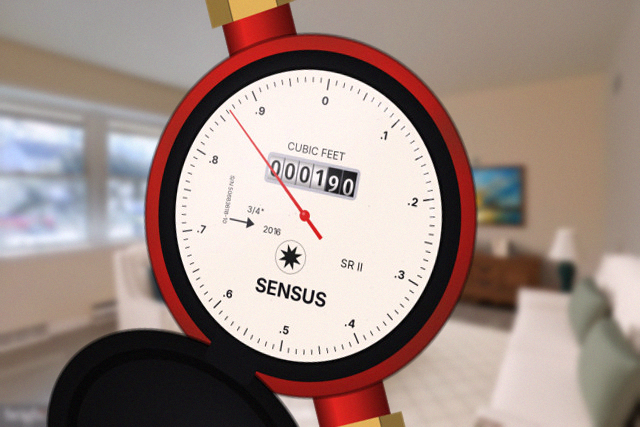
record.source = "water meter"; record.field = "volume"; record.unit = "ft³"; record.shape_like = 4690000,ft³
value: 189.86,ft³
